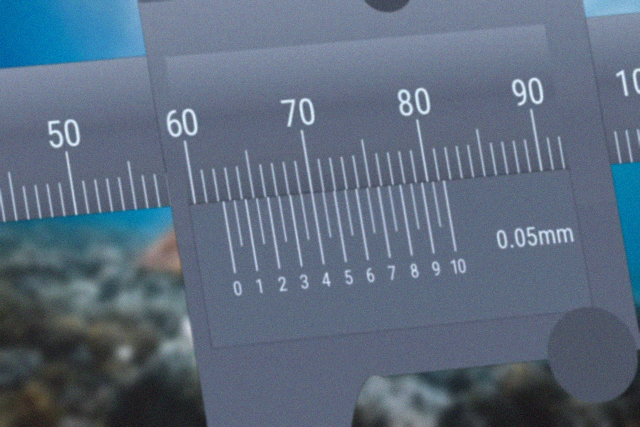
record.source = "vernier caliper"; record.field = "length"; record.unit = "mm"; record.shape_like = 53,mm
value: 62.4,mm
